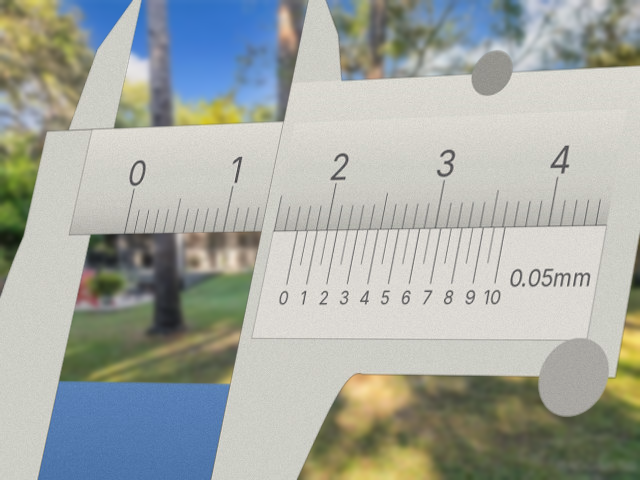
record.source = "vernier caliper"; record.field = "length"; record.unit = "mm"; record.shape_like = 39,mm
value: 17.2,mm
